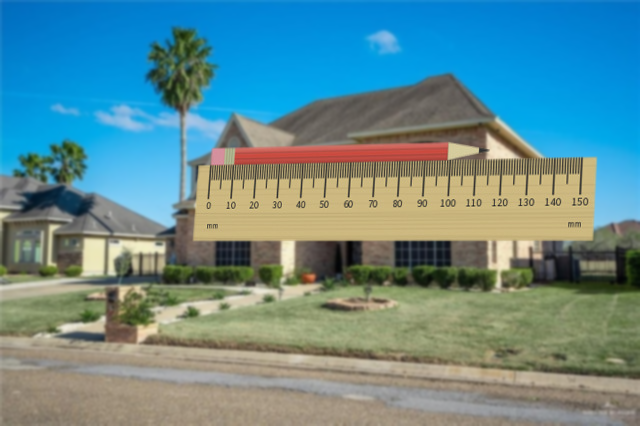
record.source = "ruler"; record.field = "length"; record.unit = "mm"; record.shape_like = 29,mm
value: 115,mm
